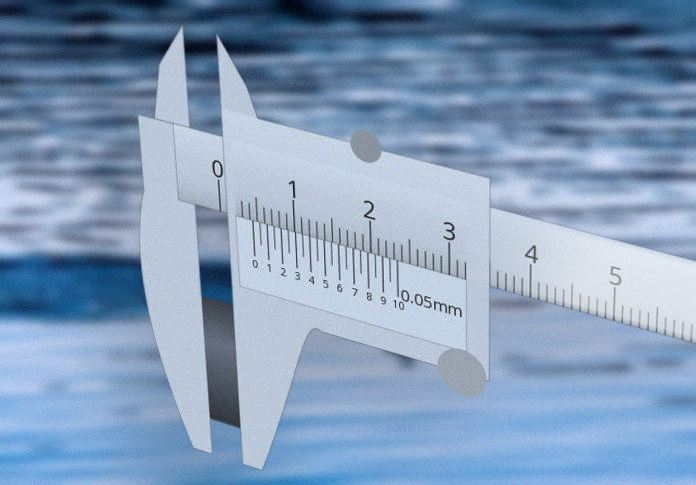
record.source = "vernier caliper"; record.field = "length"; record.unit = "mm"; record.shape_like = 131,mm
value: 4.4,mm
